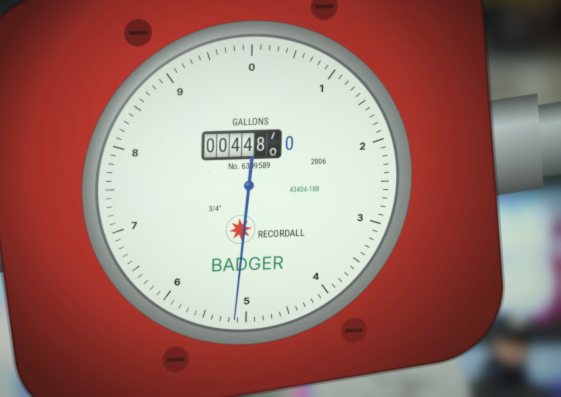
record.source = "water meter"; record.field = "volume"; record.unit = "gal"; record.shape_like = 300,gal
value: 44875.1,gal
